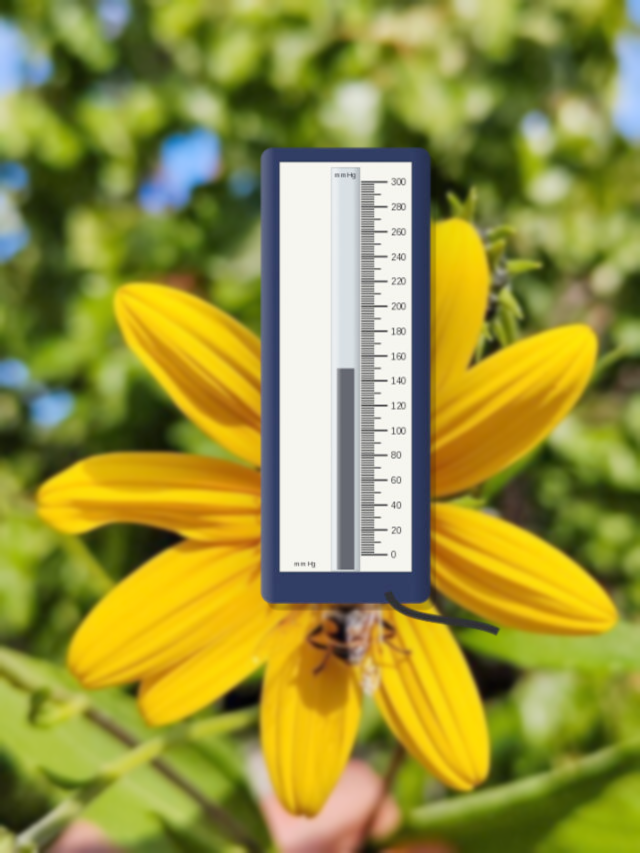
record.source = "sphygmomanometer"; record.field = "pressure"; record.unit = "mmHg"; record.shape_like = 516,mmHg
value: 150,mmHg
